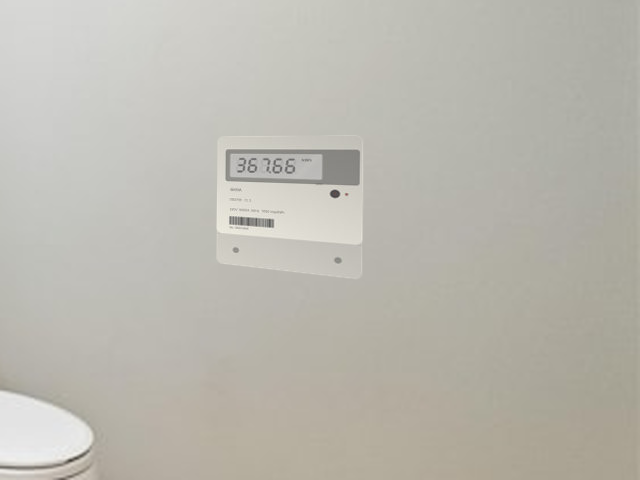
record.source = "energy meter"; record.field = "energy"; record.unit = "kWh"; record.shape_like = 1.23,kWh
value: 367.66,kWh
